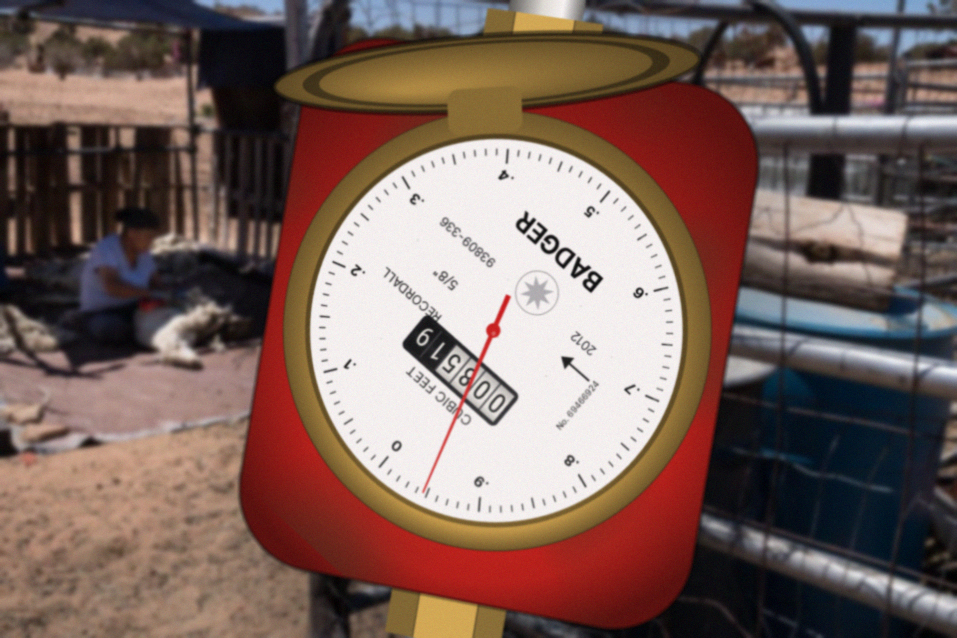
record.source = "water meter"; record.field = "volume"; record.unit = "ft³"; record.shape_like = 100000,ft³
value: 8518.95,ft³
